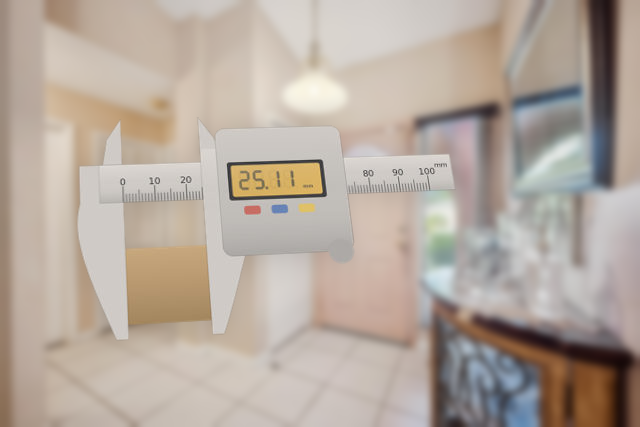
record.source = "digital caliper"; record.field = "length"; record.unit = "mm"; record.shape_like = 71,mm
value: 25.11,mm
